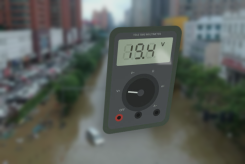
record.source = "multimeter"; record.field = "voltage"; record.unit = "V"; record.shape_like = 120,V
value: 19.4,V
